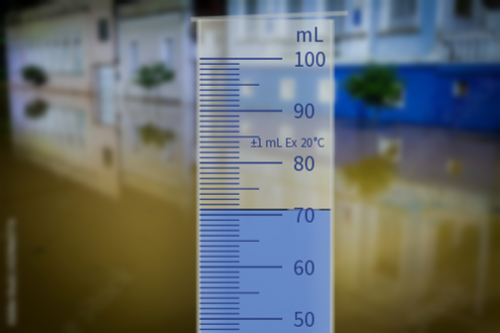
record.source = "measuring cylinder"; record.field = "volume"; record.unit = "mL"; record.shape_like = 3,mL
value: 71,mL
